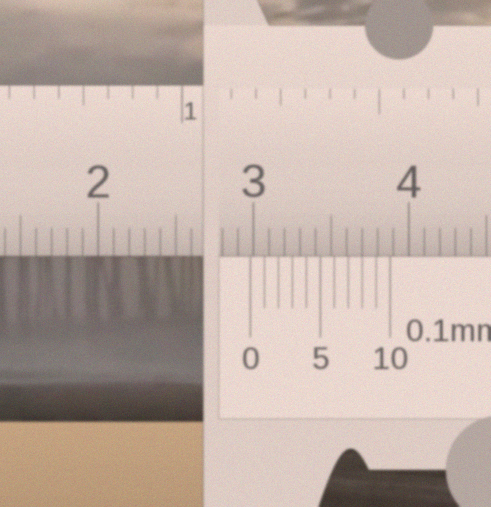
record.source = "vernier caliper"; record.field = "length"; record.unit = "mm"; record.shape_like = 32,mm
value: 29.8,mm
